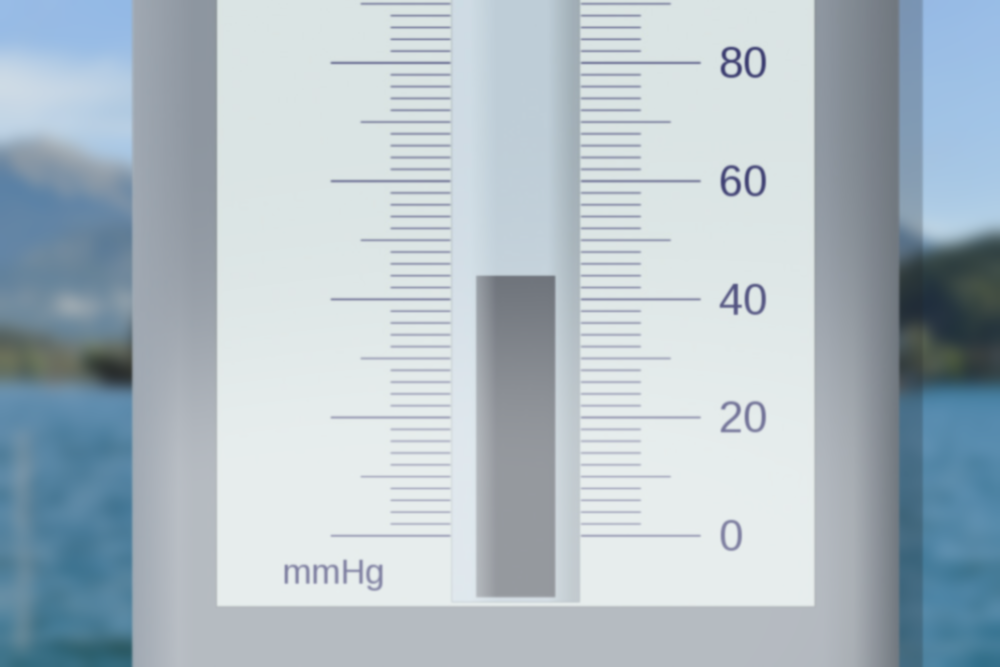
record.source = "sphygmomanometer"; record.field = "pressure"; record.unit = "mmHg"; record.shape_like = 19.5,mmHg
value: 44,mmHg
